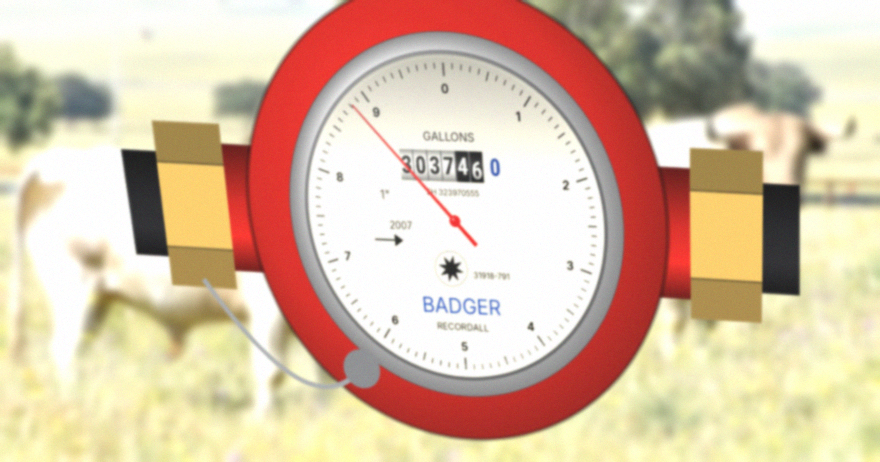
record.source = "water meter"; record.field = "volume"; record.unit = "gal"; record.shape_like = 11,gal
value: 3037458.8,gal
